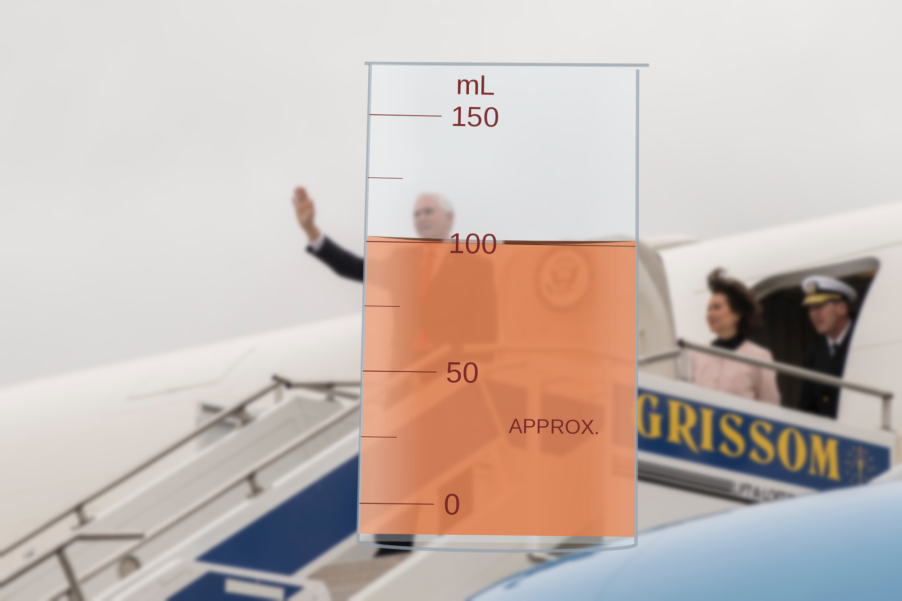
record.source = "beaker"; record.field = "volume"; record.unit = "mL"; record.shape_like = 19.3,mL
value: 100,mL
